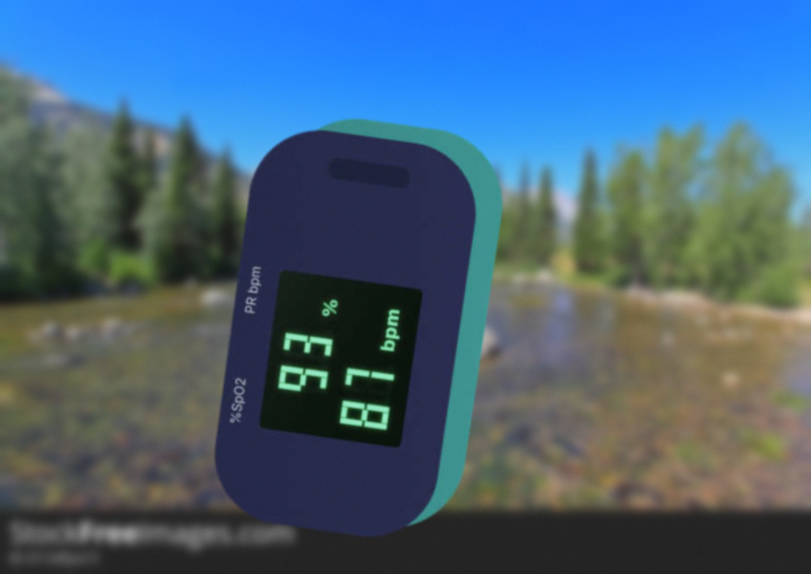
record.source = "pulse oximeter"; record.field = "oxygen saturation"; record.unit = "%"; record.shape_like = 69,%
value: 93,%
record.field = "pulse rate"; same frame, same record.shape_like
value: 87,bpm
